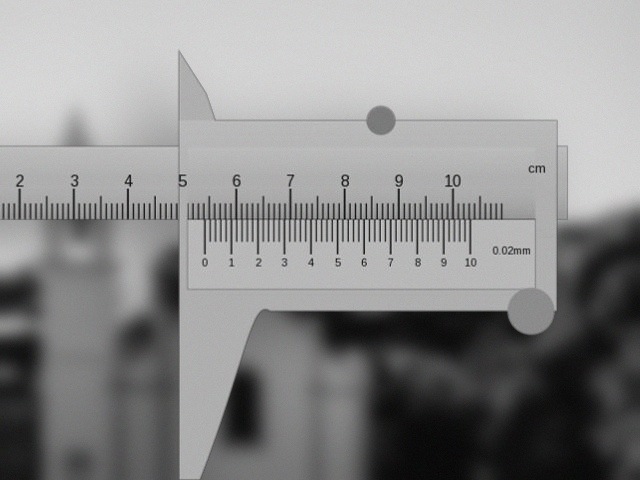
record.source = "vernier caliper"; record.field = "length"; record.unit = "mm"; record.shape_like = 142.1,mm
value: 54.2,mm
